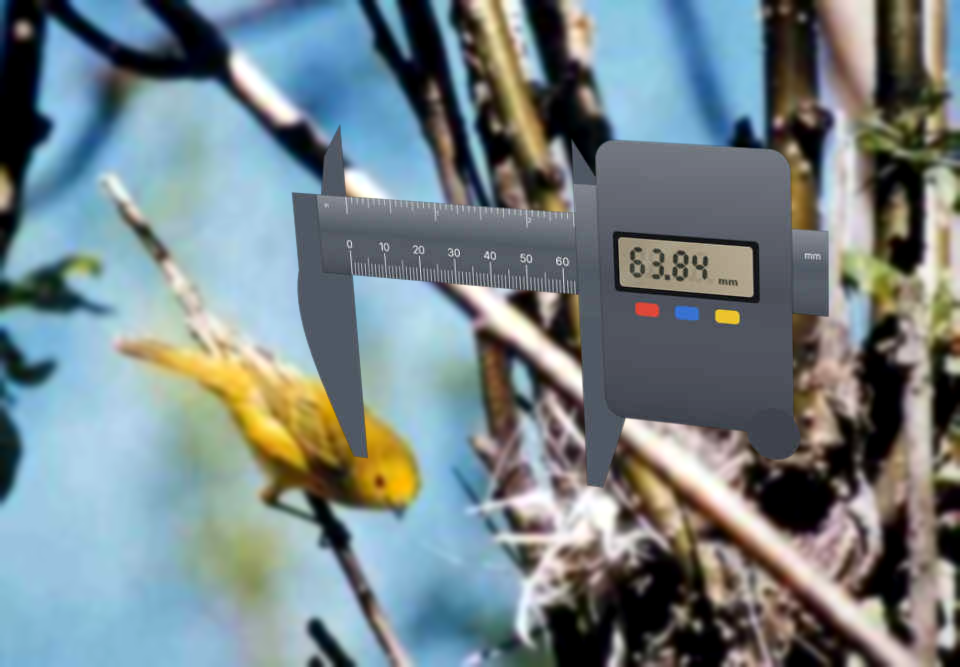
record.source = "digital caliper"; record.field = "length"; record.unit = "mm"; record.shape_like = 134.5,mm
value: 63.84,mm
